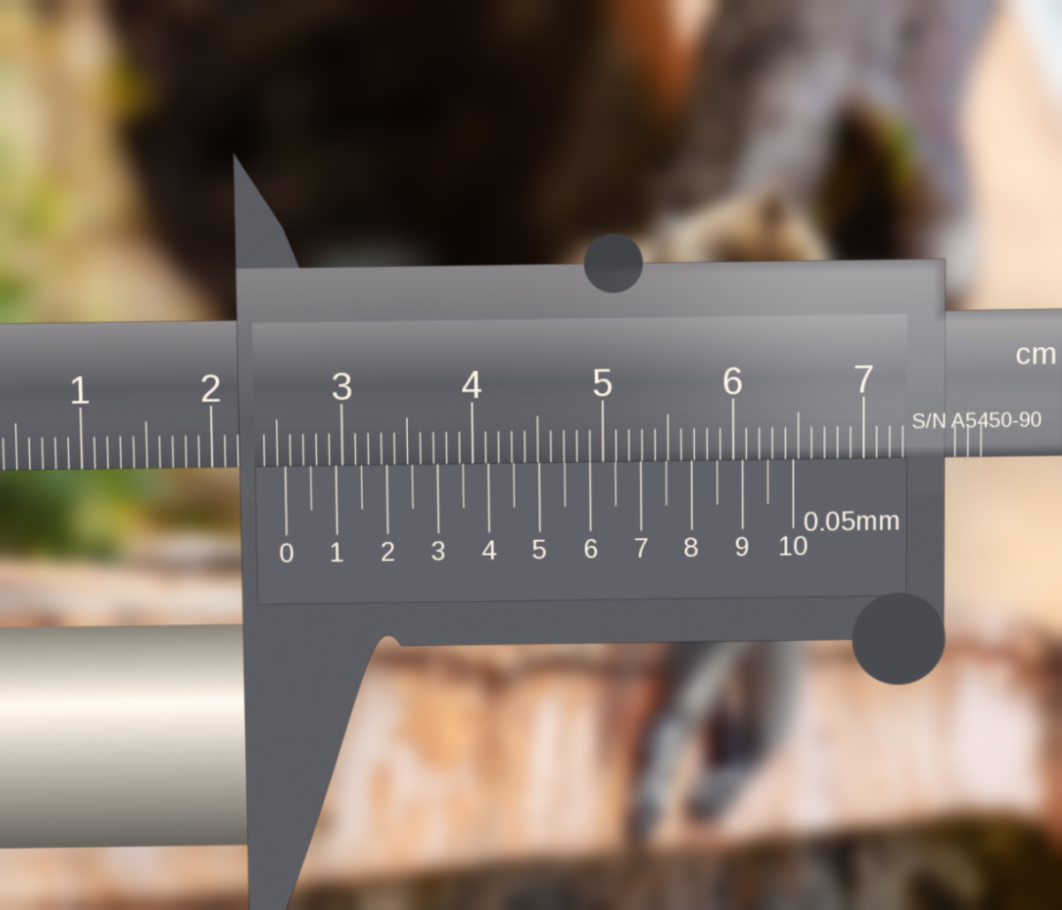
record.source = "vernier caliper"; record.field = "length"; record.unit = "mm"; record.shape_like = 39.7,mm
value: 25.6,mm
